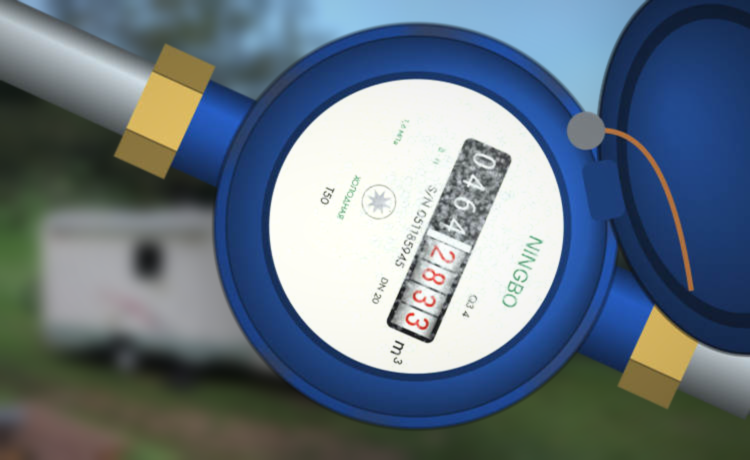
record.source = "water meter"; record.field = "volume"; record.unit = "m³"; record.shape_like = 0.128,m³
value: 464.2833,m³
